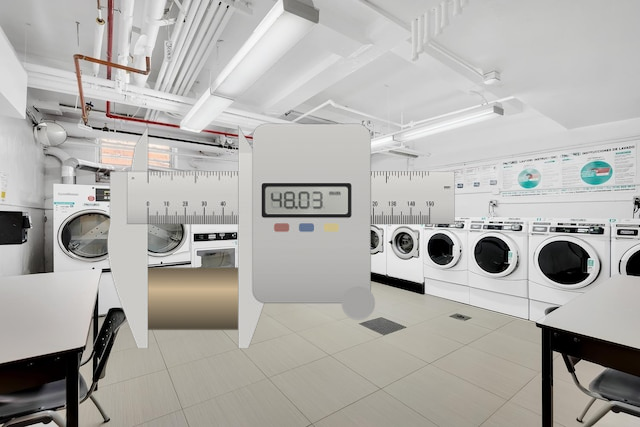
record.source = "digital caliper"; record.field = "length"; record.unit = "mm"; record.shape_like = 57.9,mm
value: 48.03,mm
